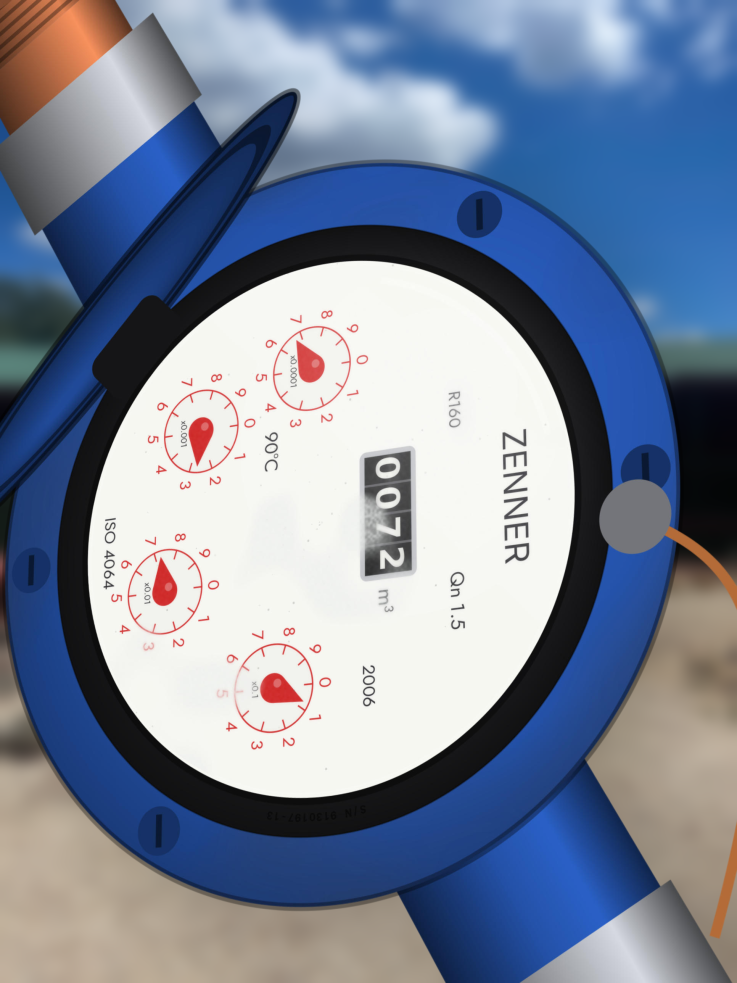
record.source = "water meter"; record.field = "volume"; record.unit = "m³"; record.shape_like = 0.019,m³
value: 72.0726,m³
